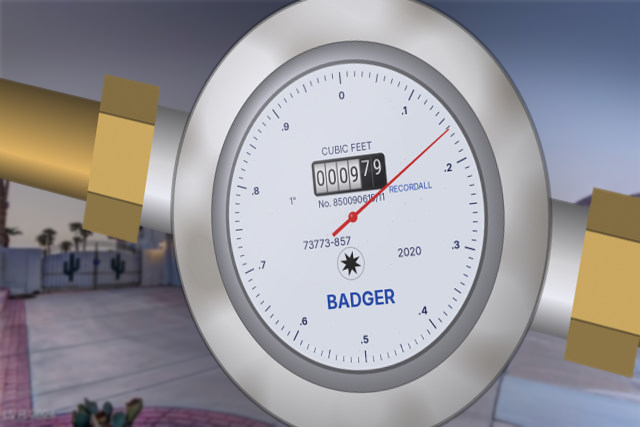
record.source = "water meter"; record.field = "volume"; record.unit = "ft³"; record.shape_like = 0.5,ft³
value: 979.16,ft³
